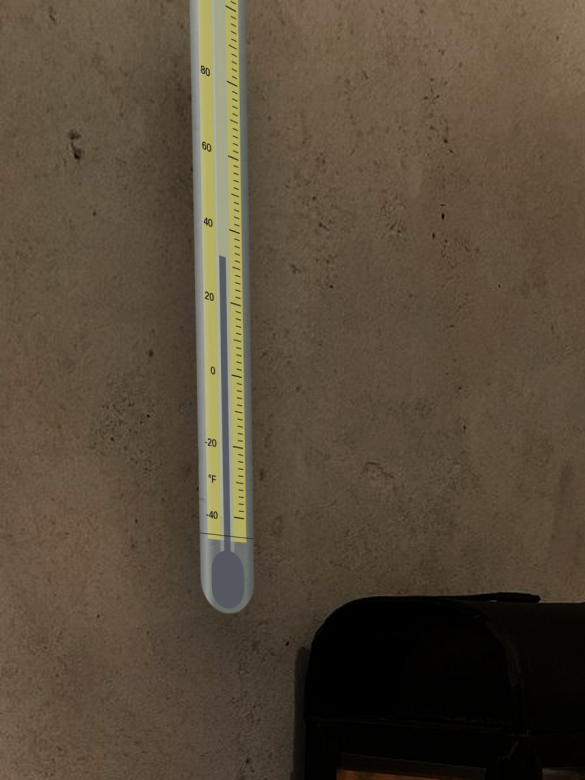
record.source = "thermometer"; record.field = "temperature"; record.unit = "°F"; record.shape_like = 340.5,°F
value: 32,°F
